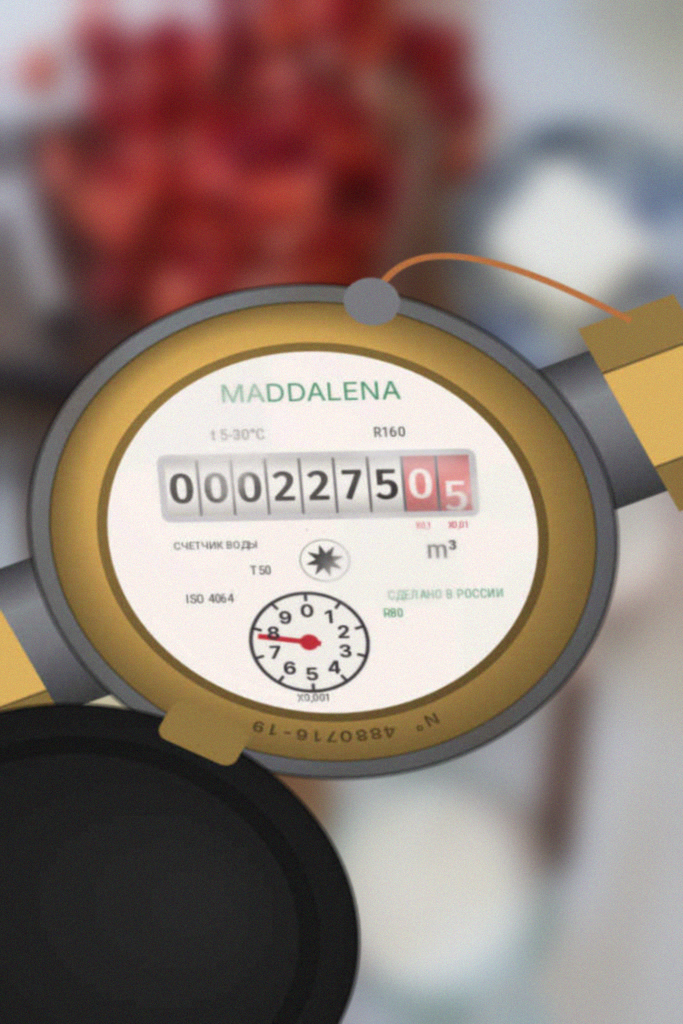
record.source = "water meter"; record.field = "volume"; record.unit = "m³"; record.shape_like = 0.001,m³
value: 2275.047,m³
